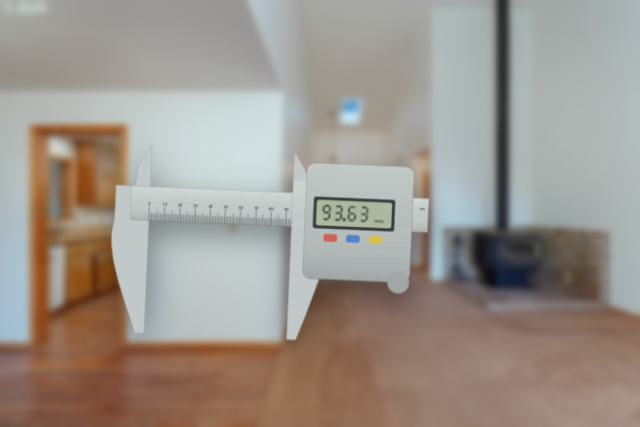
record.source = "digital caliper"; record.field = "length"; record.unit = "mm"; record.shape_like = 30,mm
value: 93.63,mm
